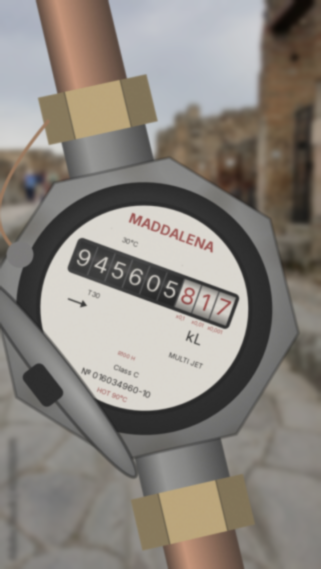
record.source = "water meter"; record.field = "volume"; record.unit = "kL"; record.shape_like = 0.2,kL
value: 945605.817,kL
